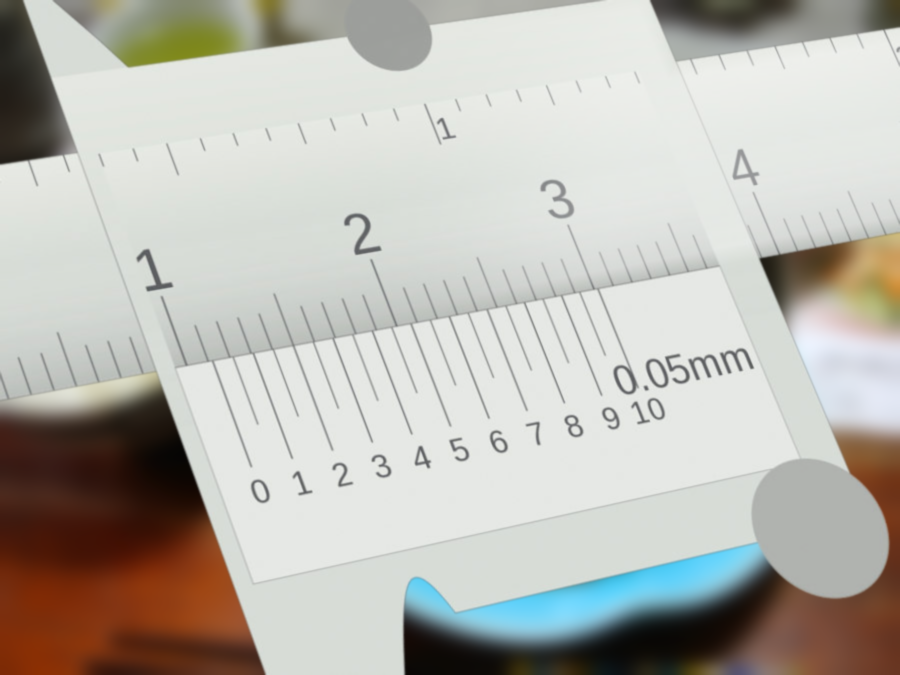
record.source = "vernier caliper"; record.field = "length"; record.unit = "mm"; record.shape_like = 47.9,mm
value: 11.2,mm
